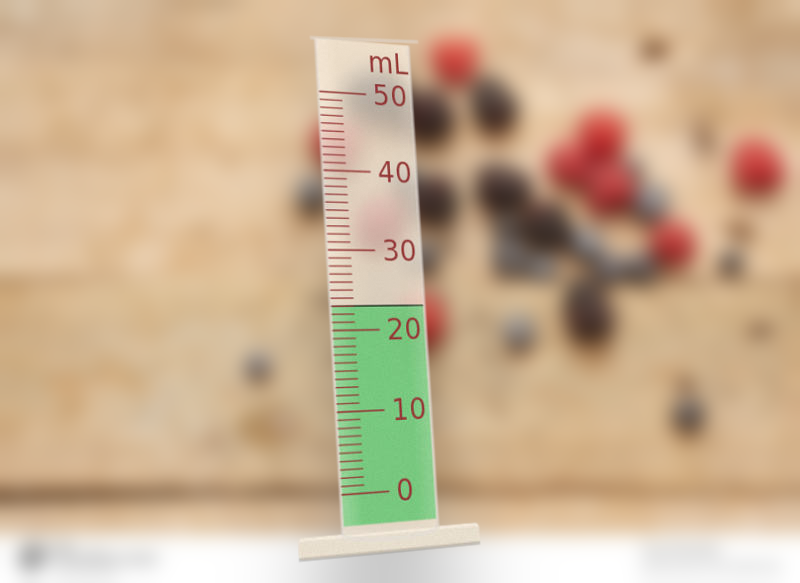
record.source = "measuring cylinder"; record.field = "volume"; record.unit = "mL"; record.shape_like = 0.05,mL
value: 23,mL
